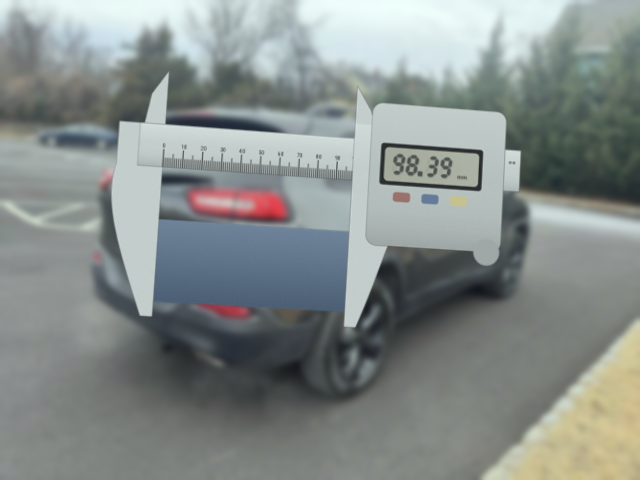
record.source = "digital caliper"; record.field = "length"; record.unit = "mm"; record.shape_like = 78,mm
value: 98.39,mm
